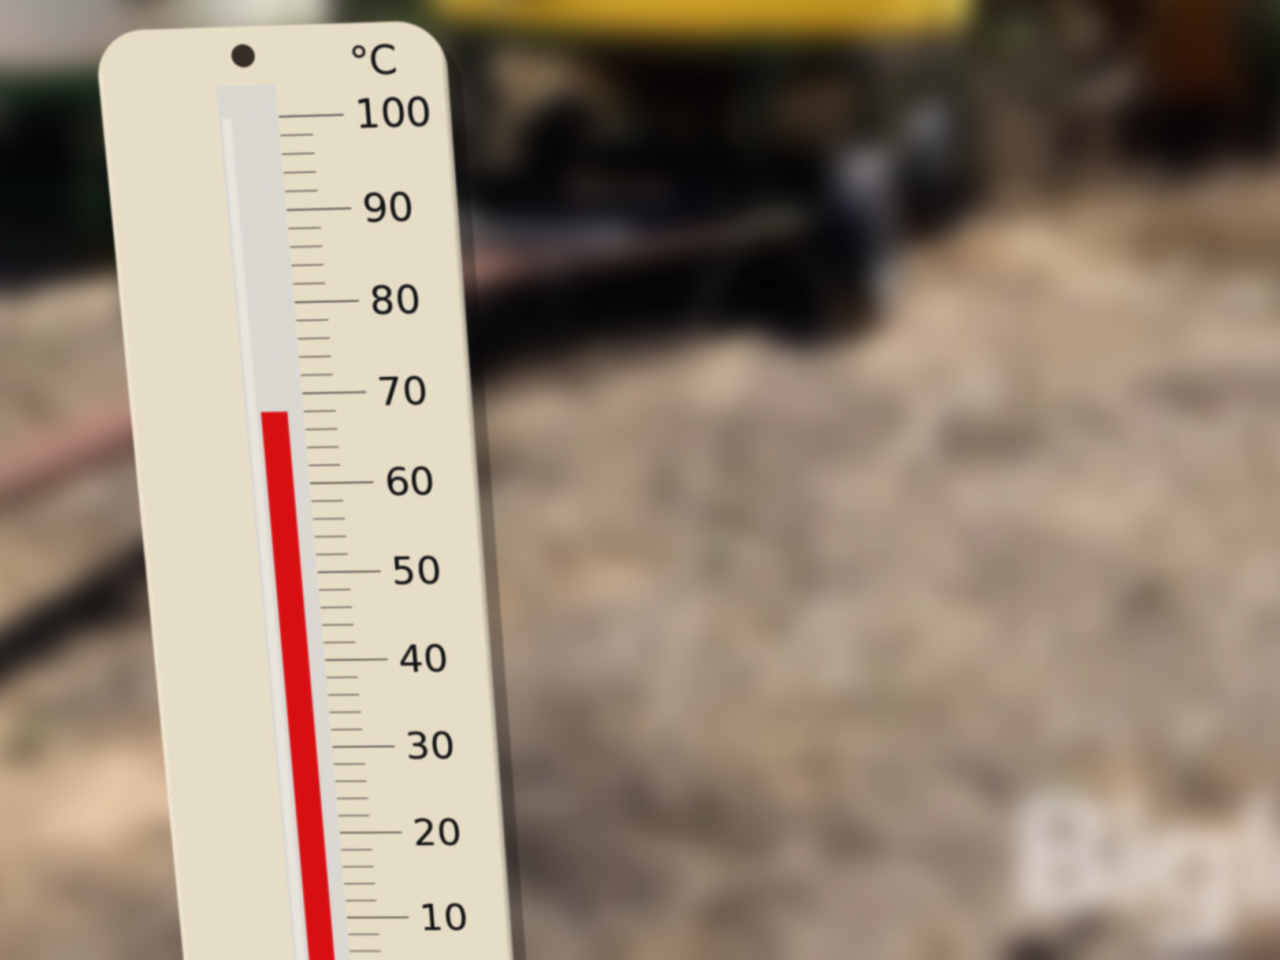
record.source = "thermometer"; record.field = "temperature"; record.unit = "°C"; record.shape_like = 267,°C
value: 68,°C
